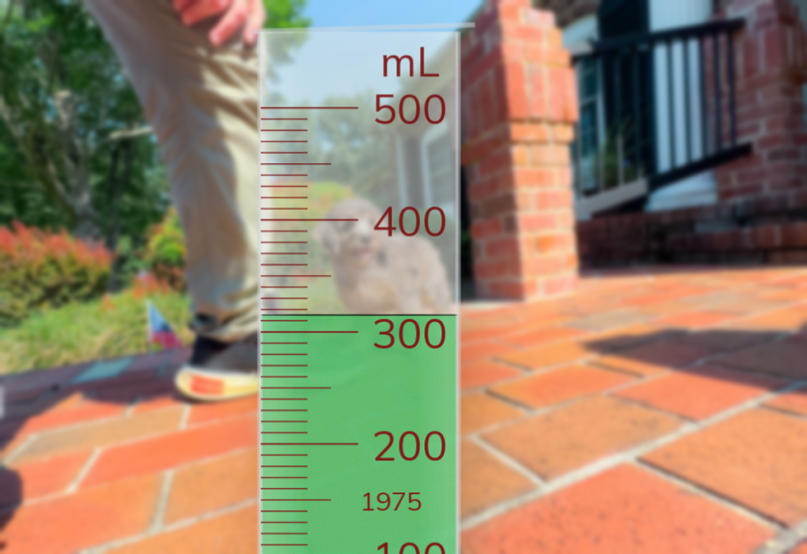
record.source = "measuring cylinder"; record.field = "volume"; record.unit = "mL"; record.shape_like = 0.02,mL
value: 315,mL
